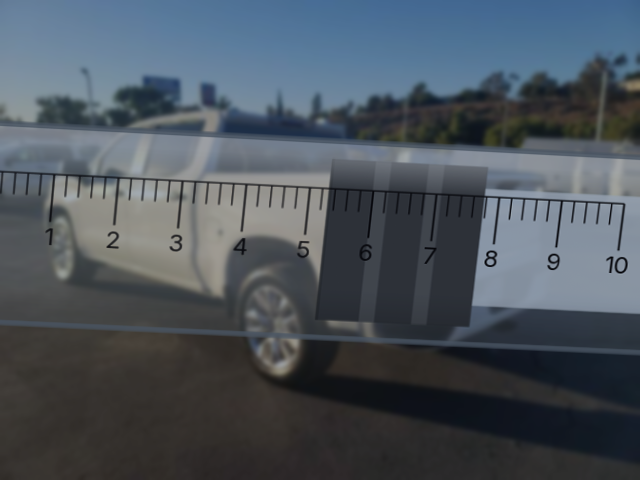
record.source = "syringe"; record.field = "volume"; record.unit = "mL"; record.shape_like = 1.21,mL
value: 5.3,mL
